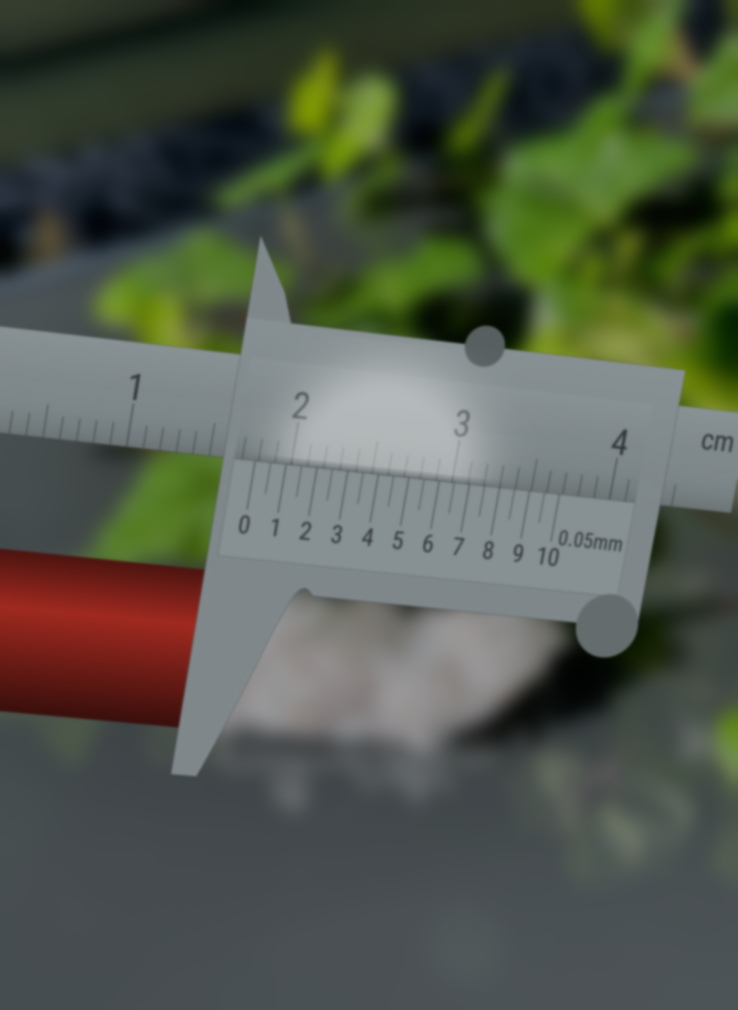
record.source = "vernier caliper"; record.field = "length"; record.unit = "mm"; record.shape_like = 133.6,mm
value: 17.8,mm
